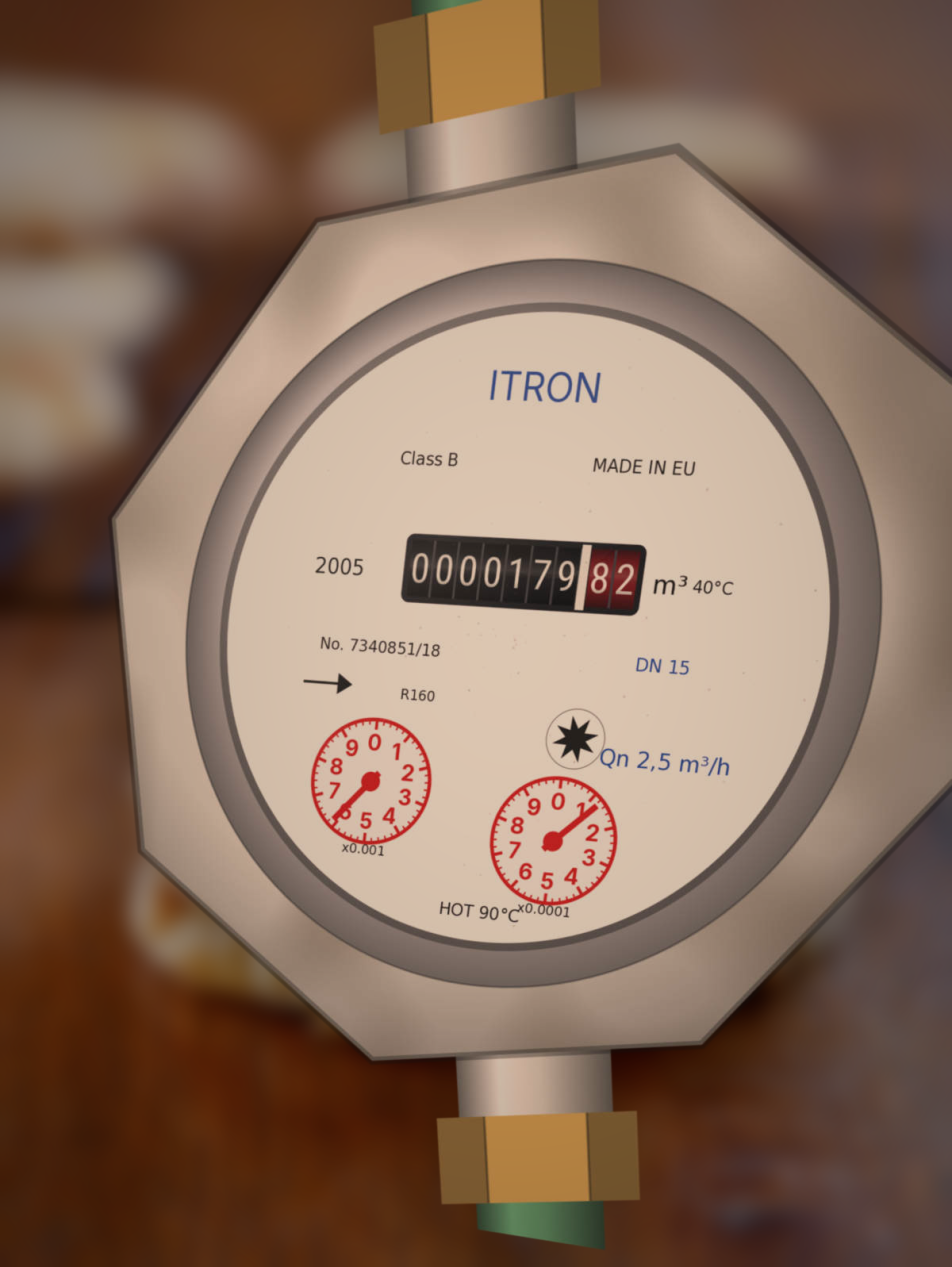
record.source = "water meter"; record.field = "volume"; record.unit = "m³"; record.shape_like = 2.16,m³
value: 179.8261,m³
